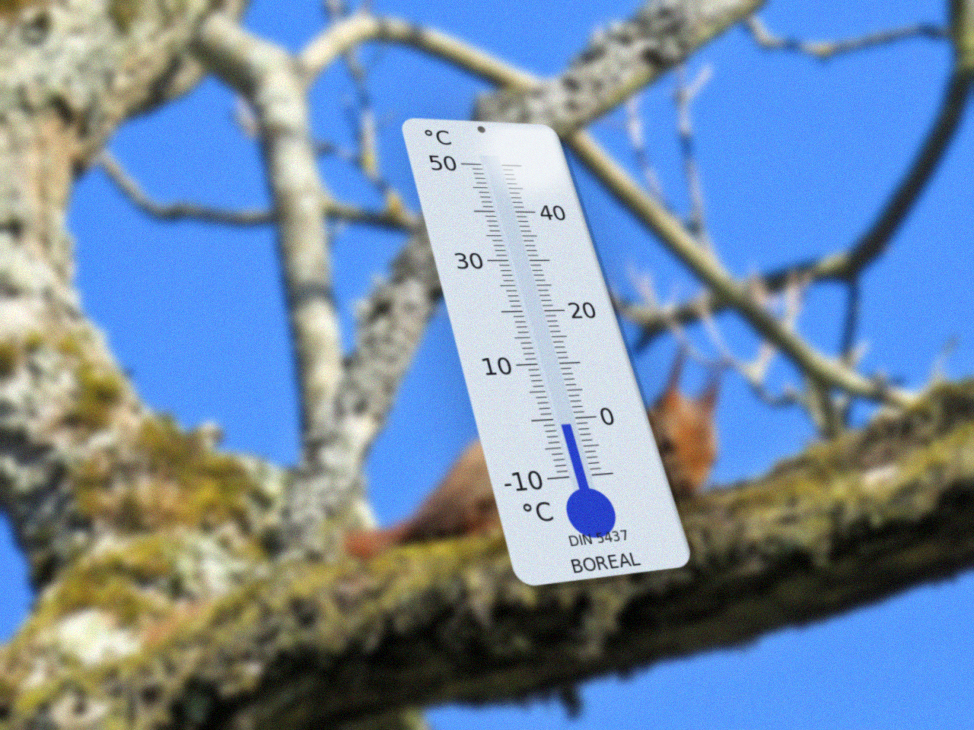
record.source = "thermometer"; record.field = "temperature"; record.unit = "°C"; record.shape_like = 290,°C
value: -1,°C
